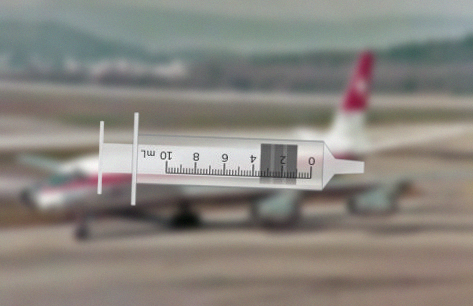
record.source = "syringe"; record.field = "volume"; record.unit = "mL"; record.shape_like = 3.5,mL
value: 1,mL
